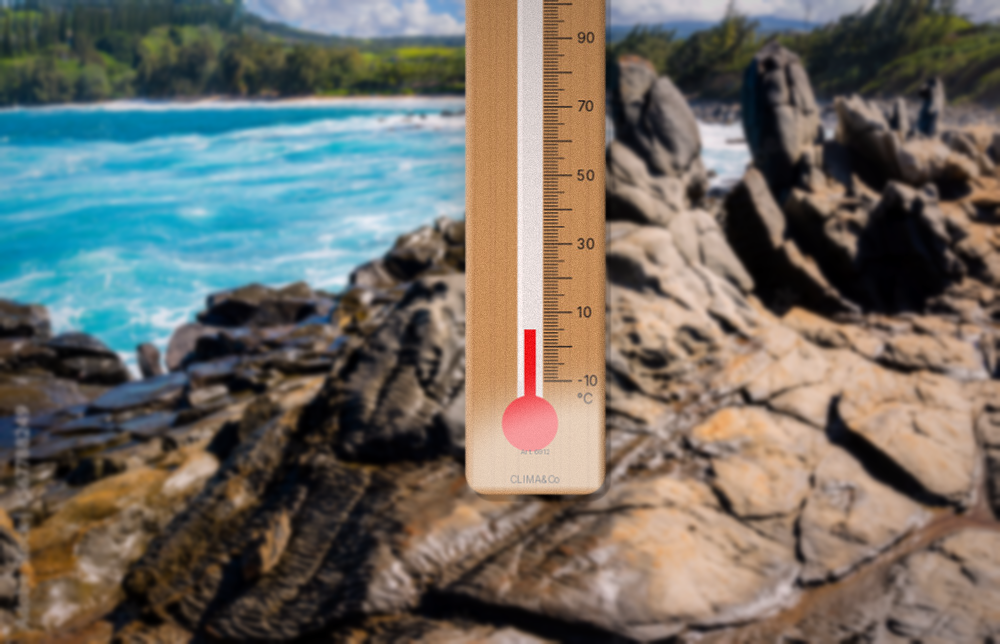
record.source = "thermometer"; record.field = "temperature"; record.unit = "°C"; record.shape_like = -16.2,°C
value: 5,°C
